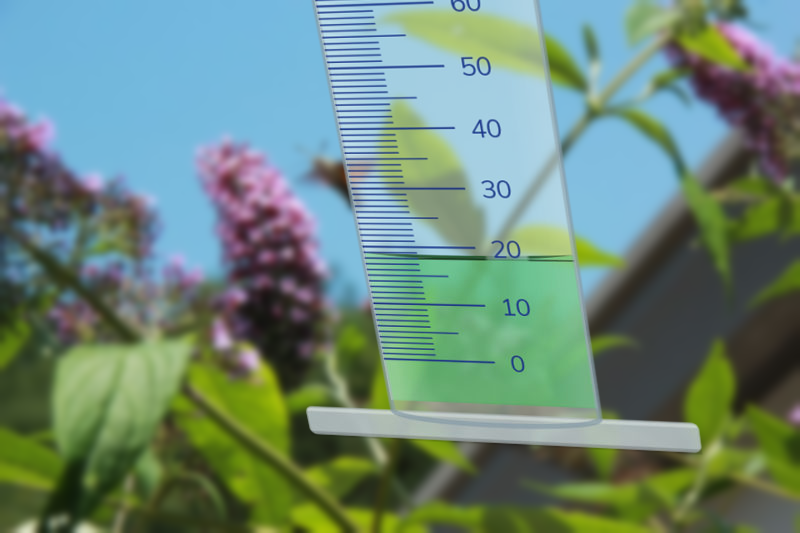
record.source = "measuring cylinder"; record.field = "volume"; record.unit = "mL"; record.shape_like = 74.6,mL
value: 18,mL
